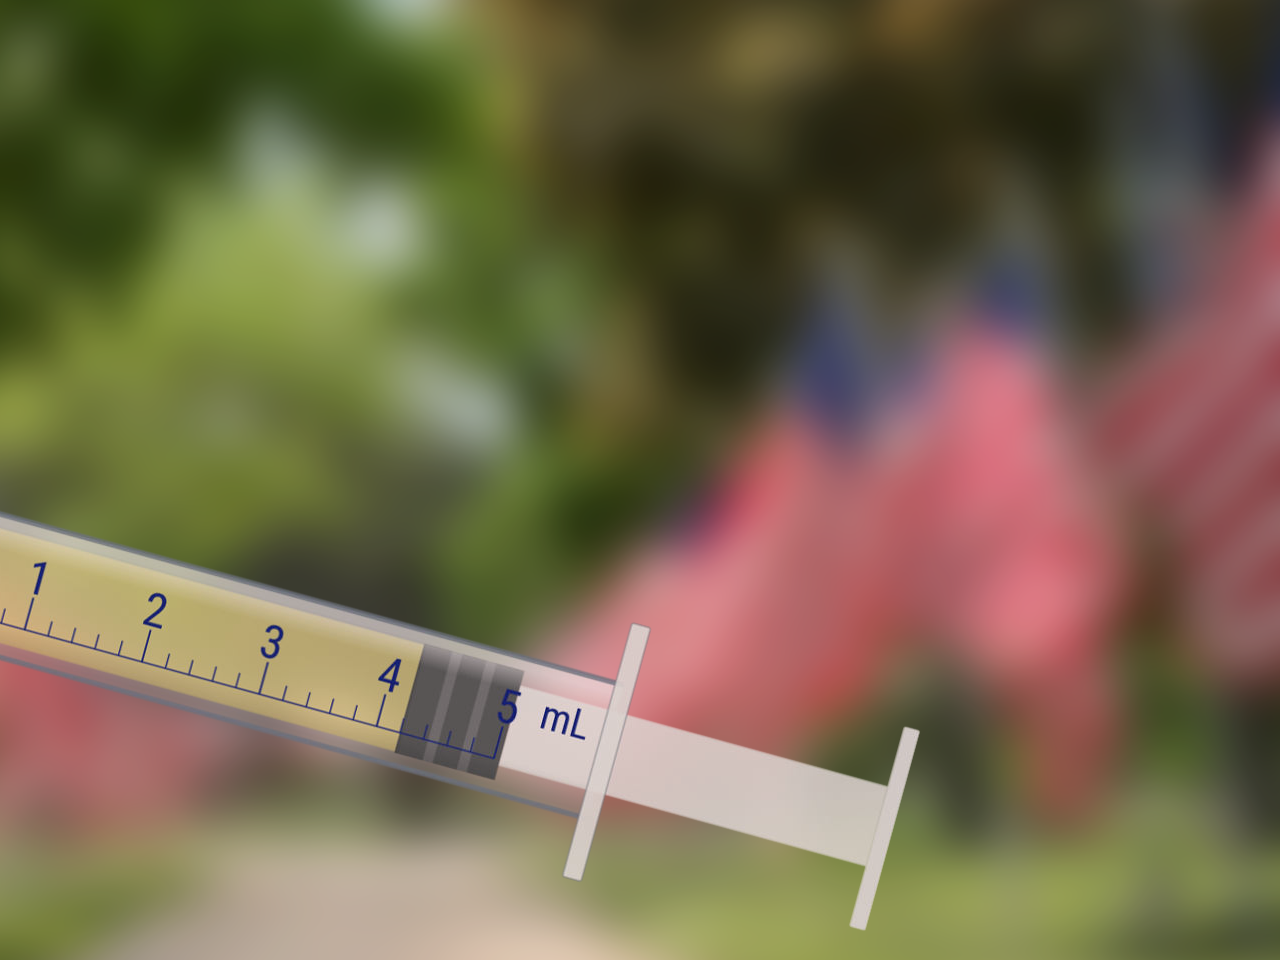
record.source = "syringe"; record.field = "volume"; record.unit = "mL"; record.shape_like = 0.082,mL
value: 4.2,mL
